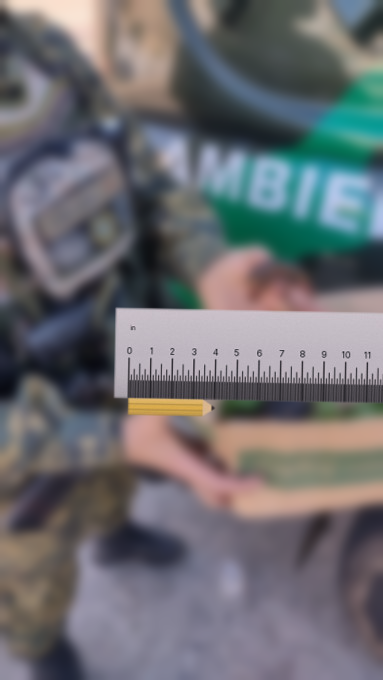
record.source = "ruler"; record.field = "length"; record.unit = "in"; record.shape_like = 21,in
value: 4,in
